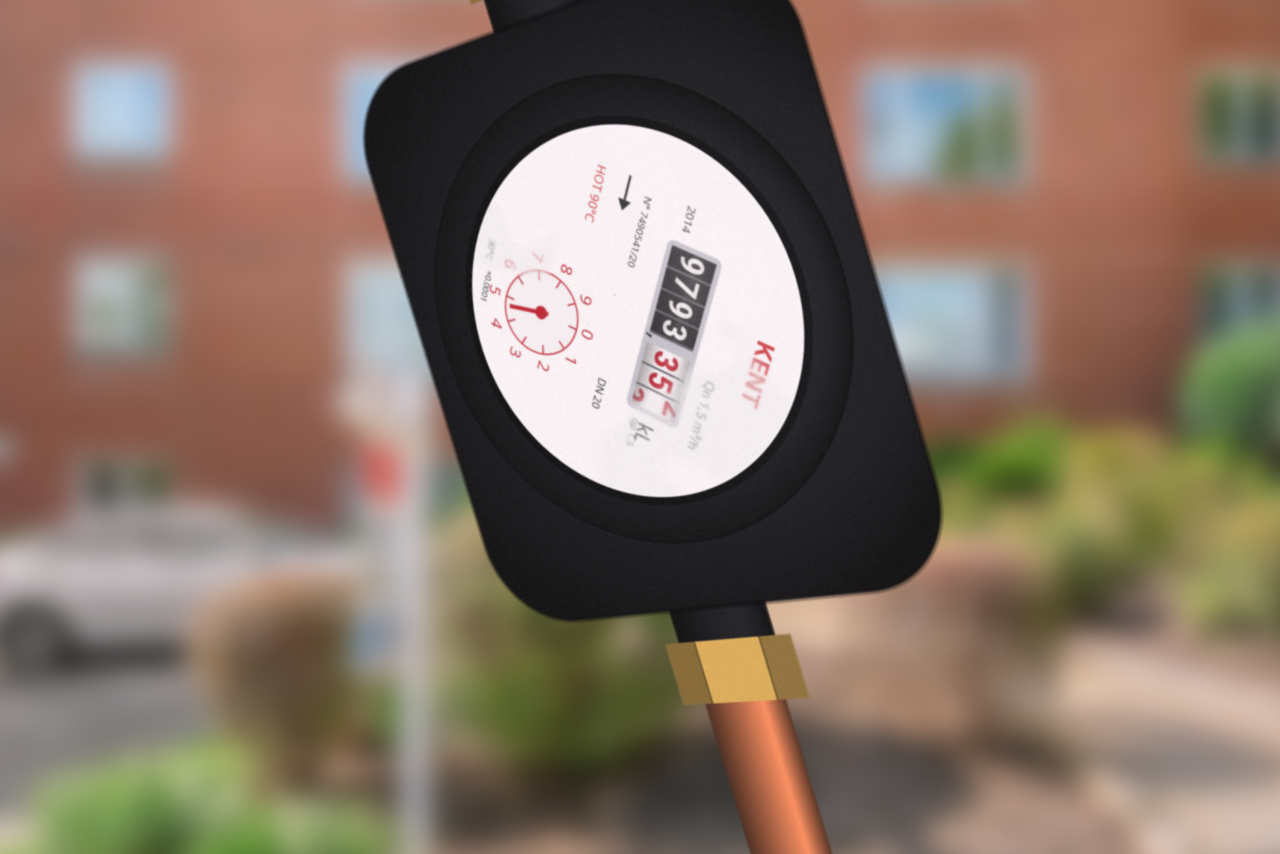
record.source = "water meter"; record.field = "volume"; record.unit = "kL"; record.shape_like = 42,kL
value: 9793.3524,kL
